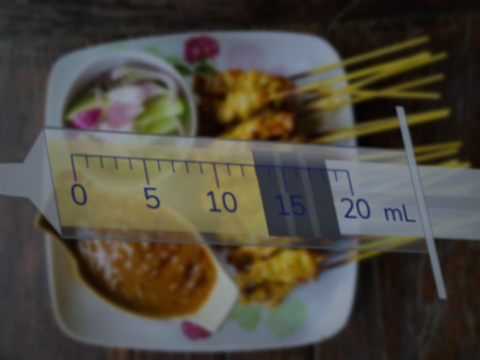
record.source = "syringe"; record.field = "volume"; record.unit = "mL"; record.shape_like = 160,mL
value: 13,mL
